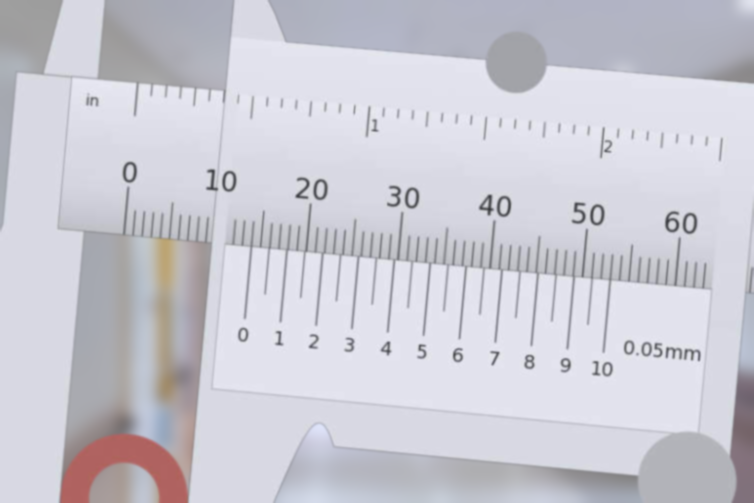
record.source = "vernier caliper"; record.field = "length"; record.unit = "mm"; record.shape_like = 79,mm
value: 14.0,mm
